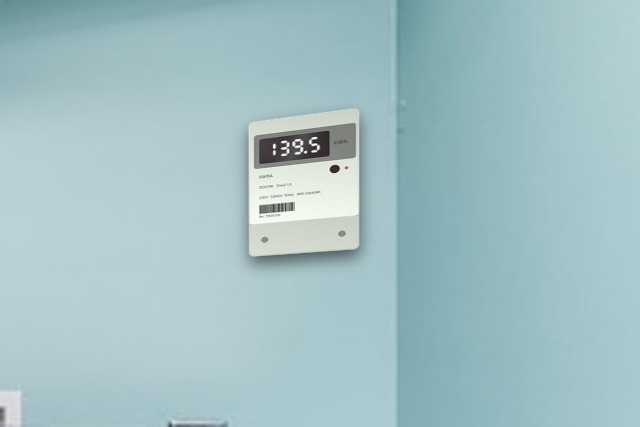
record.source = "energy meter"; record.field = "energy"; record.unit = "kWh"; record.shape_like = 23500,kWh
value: 139.5,kWh
